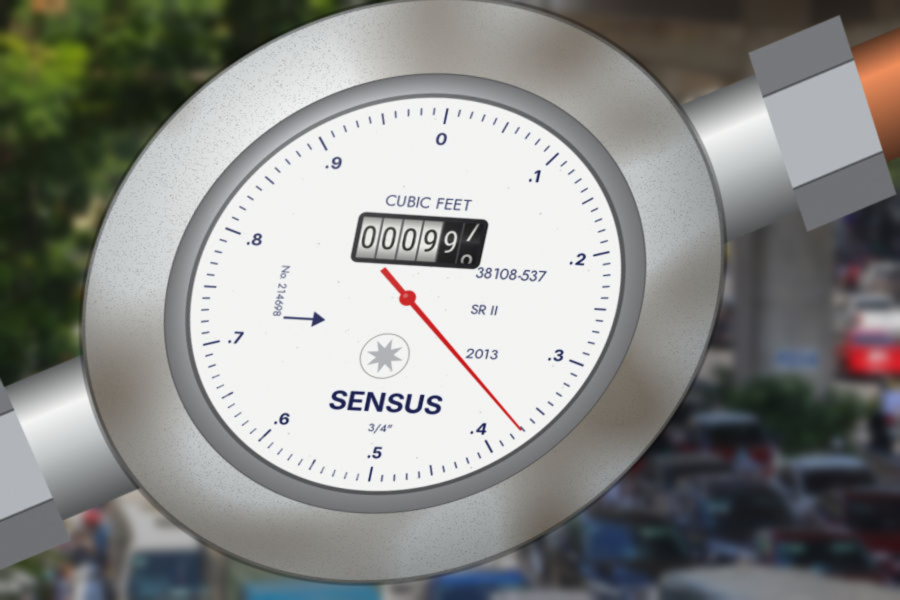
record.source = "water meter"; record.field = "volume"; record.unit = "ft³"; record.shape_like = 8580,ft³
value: 997.37,ft³
